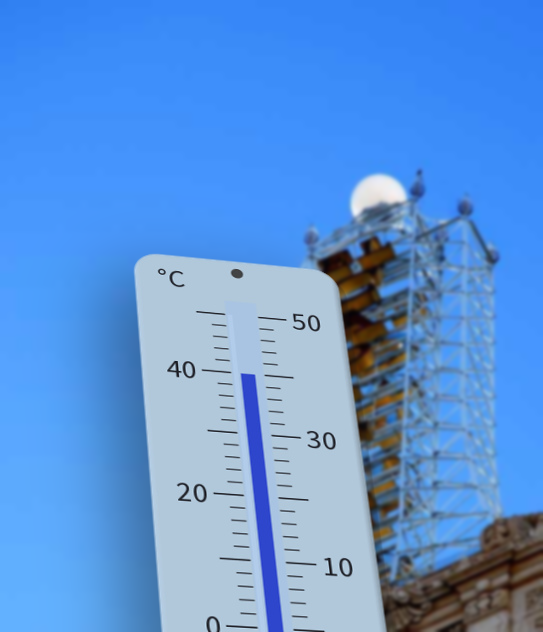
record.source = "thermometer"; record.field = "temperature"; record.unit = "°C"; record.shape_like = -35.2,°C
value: 40,°C
